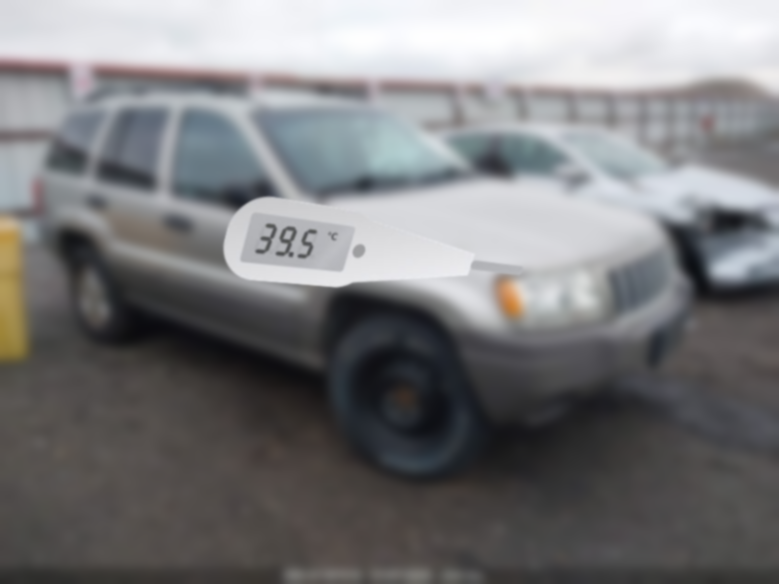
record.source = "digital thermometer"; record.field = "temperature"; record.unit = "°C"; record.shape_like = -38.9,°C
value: 39.5,°C
